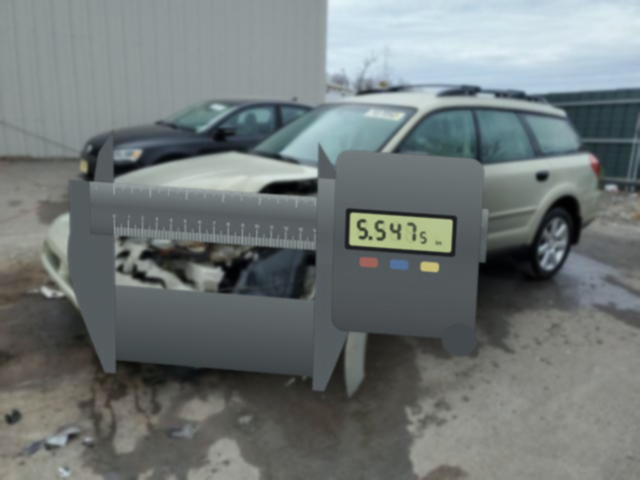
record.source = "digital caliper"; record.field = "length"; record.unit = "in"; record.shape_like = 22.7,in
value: 5.5475,in
